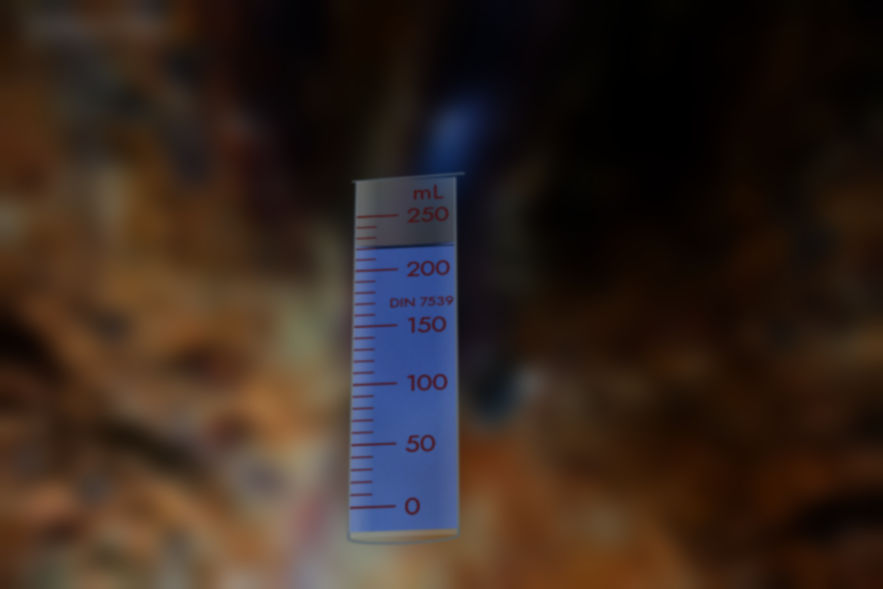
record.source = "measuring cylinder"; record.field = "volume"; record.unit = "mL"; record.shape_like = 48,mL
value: 220,mL
